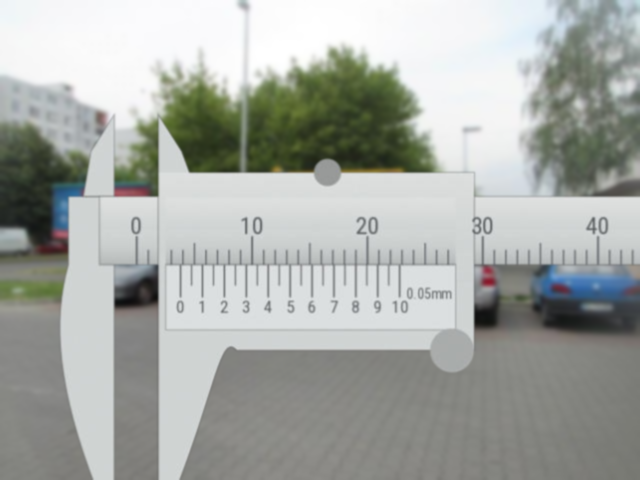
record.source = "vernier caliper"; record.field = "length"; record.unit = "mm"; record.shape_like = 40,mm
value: 3.8,mm
